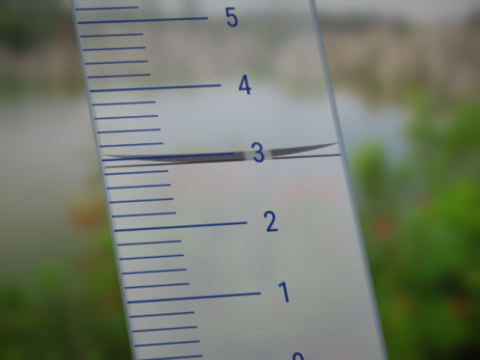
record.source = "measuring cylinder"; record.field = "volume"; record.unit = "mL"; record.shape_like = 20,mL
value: 2.9,mL
